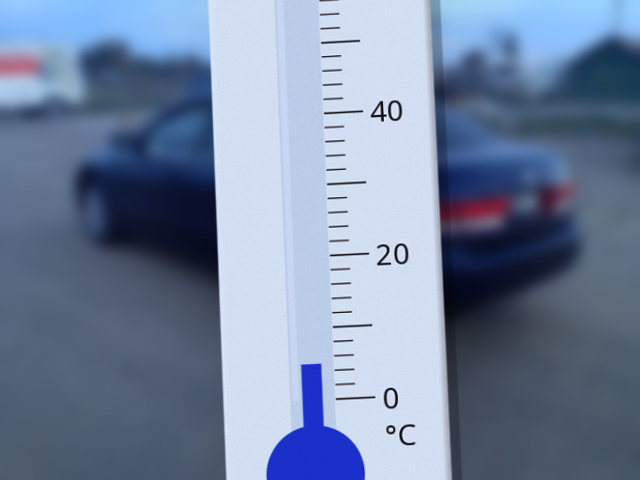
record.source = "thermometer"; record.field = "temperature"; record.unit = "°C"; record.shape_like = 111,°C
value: 5,°C
